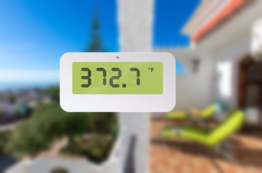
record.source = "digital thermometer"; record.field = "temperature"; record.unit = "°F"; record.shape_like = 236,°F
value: 372.7,°F
